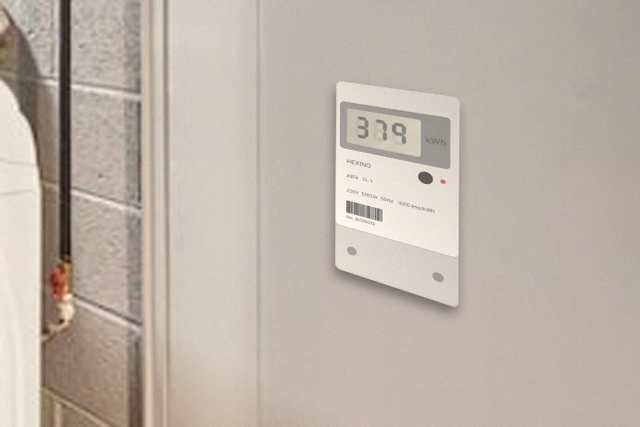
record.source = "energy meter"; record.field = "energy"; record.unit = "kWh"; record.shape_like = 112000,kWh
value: 379,kWh
